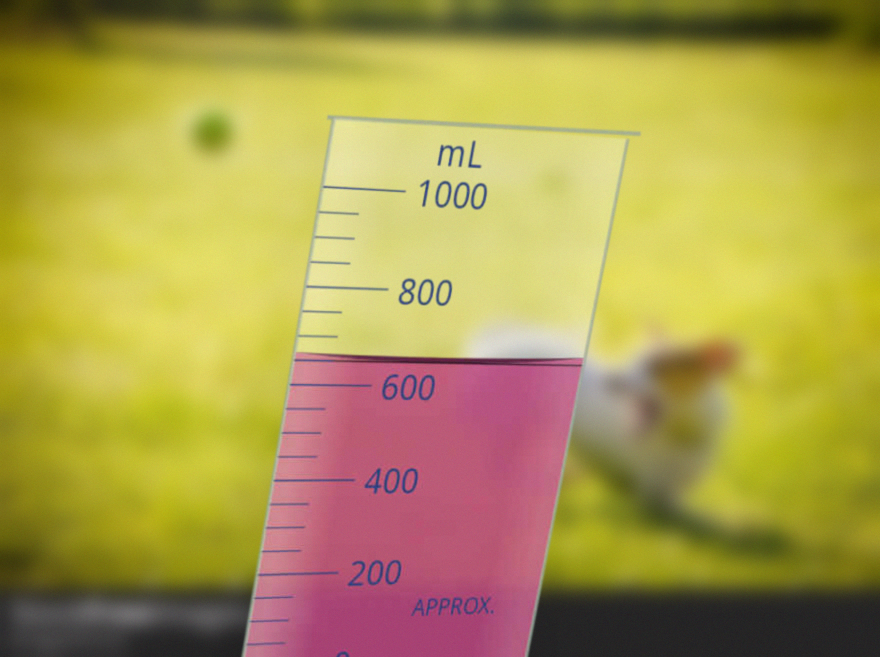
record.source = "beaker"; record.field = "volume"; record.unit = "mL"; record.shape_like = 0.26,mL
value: 650,mL
